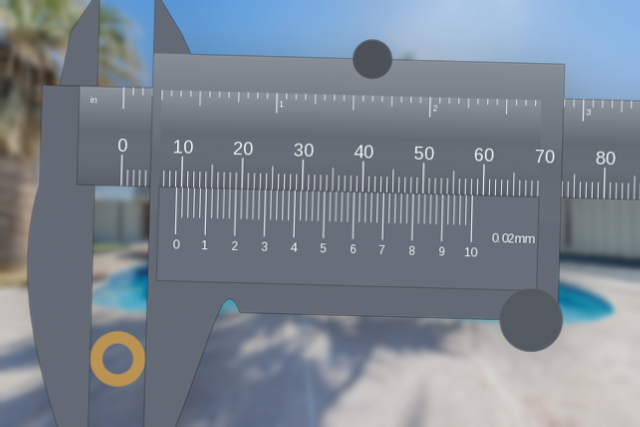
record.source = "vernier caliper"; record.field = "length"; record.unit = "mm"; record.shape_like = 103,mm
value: 9.2,mm
